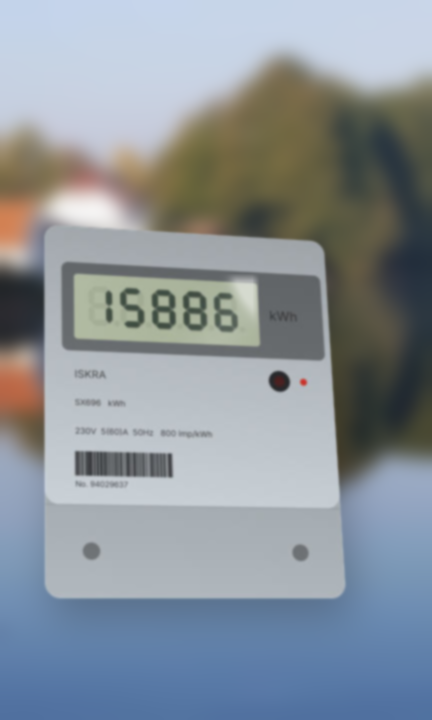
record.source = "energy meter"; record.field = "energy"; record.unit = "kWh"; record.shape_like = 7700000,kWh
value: 15886,kWh
